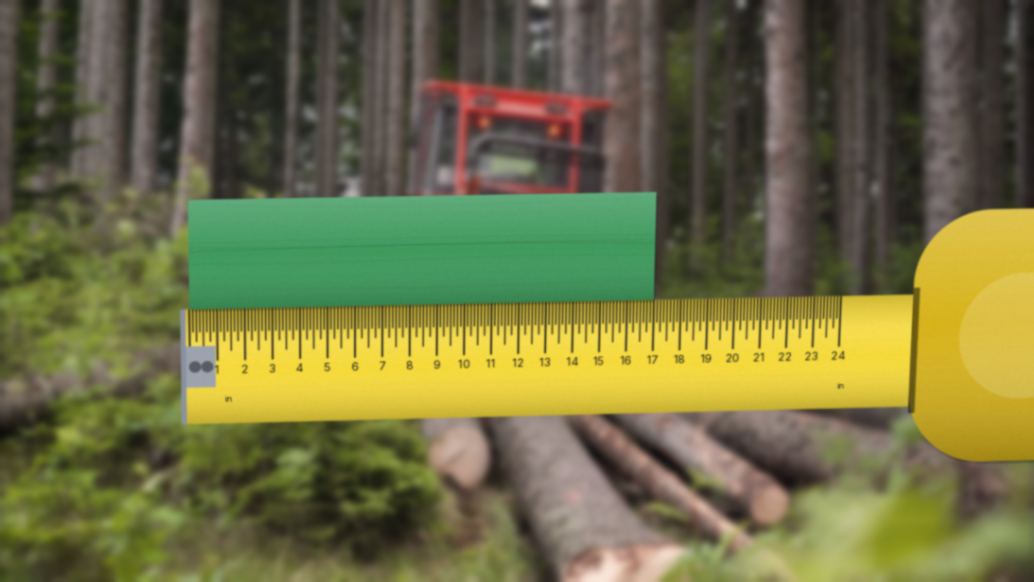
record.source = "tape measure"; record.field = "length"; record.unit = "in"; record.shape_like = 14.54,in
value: 17,in
